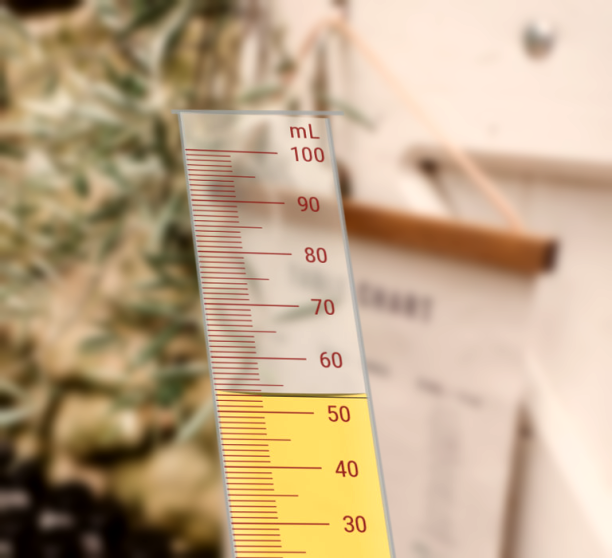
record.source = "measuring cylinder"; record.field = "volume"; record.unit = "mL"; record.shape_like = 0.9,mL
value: 53,mL
